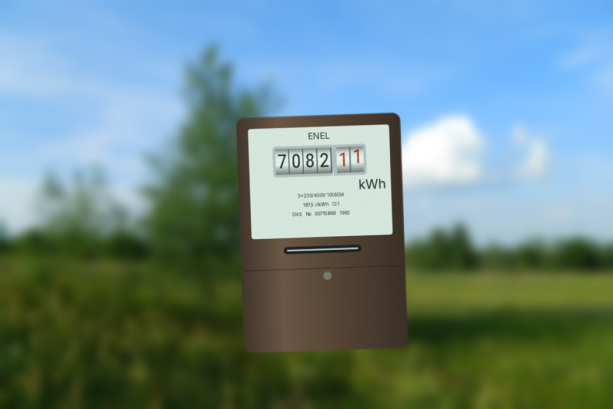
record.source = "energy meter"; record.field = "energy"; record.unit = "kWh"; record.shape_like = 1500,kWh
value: 7082.11,kWh
